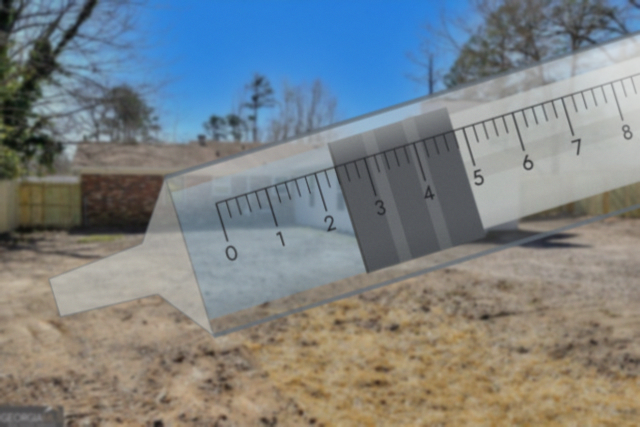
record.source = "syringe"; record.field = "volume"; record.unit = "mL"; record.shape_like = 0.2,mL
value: 2.4,mL
